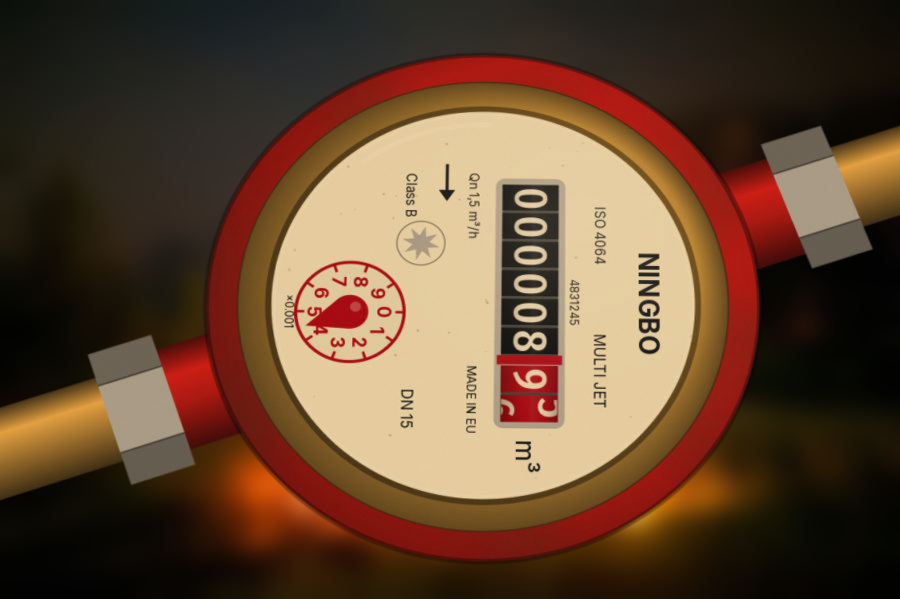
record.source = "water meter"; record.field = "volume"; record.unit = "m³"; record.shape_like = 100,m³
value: 8.954,m³
